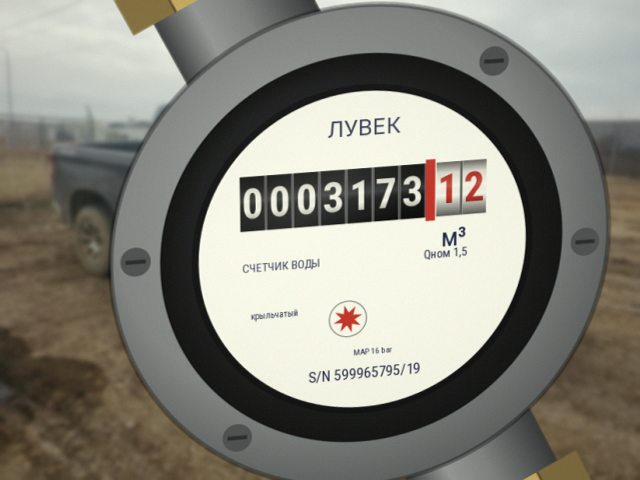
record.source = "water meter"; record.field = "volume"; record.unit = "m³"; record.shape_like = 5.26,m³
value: 3173.12,m³
